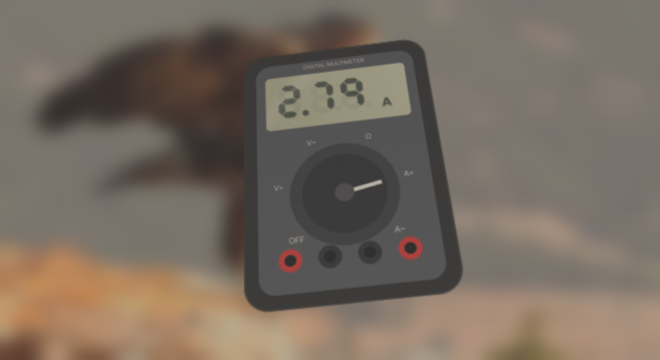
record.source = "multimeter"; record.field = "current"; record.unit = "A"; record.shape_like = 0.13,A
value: 2.79,A
